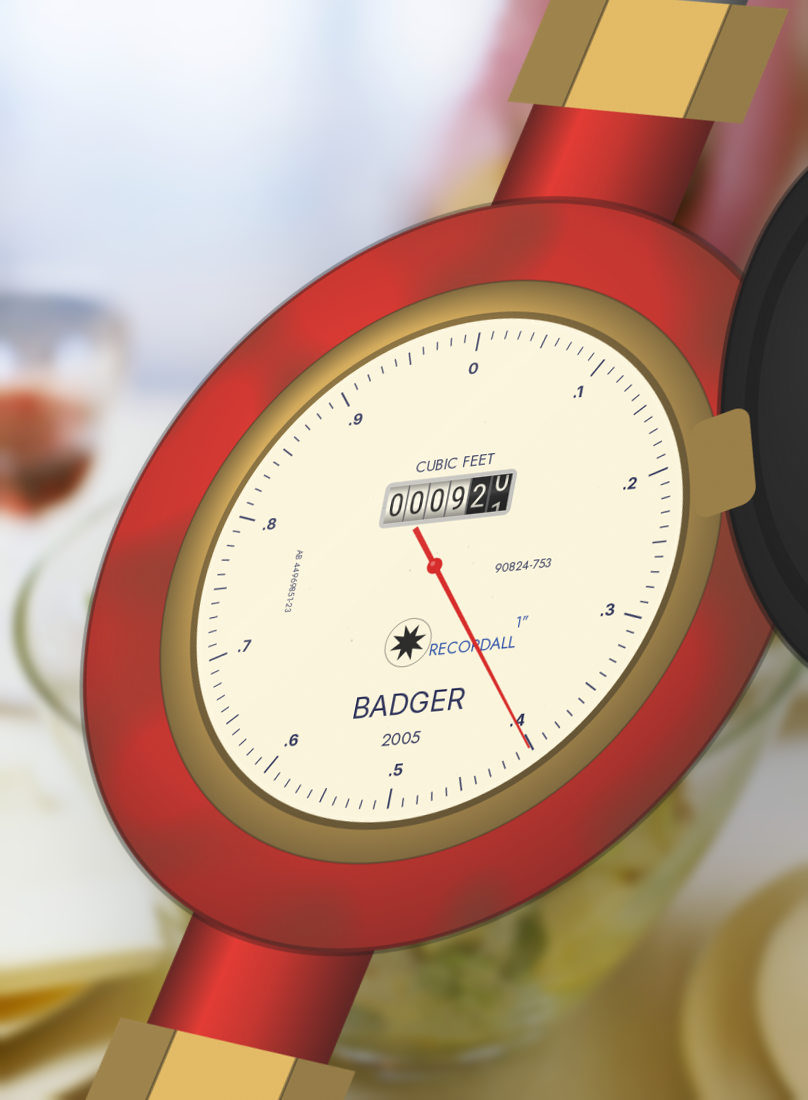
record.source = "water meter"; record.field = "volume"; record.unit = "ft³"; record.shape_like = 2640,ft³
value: 920.40,ft³
